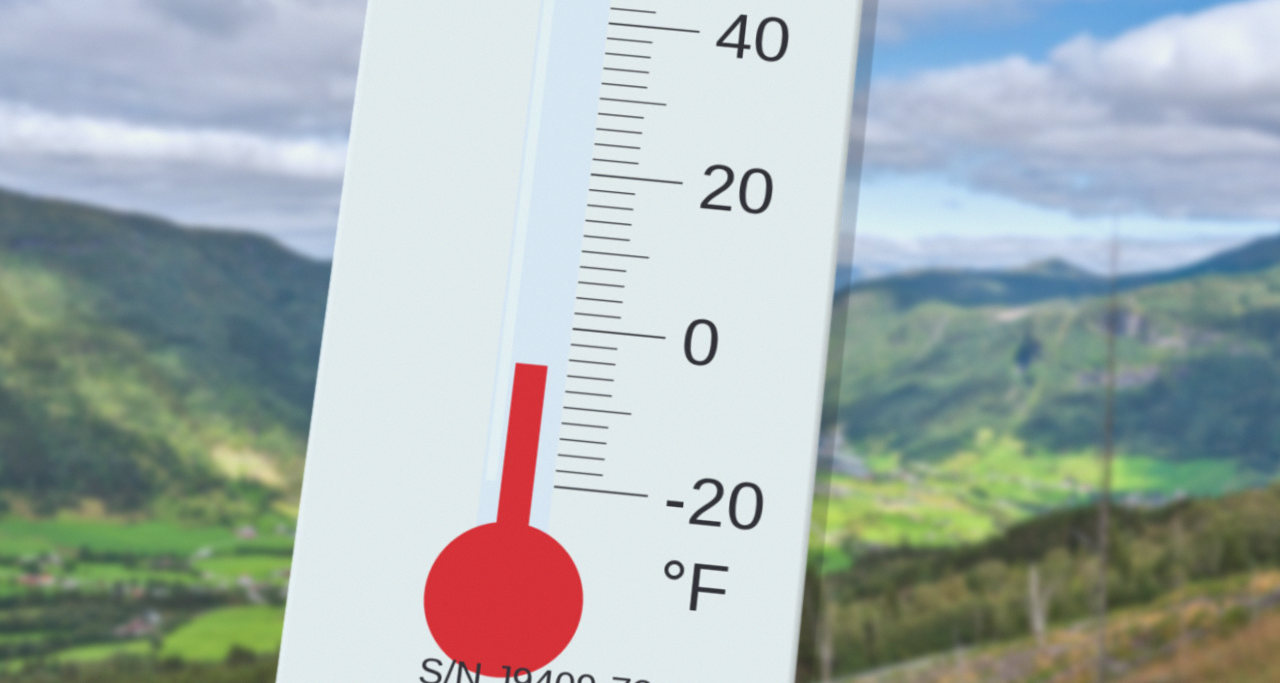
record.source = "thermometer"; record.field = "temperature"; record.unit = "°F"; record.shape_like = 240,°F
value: -5,°F
